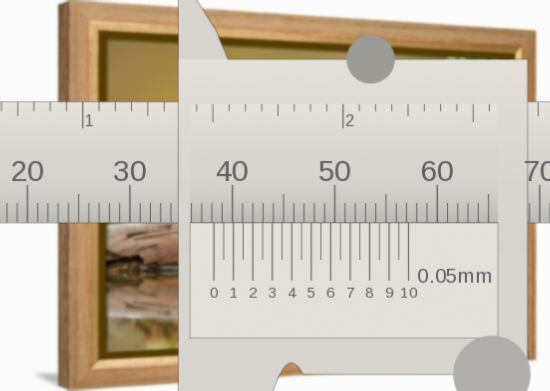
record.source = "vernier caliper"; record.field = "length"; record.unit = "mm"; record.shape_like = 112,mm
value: 38.2,mm
